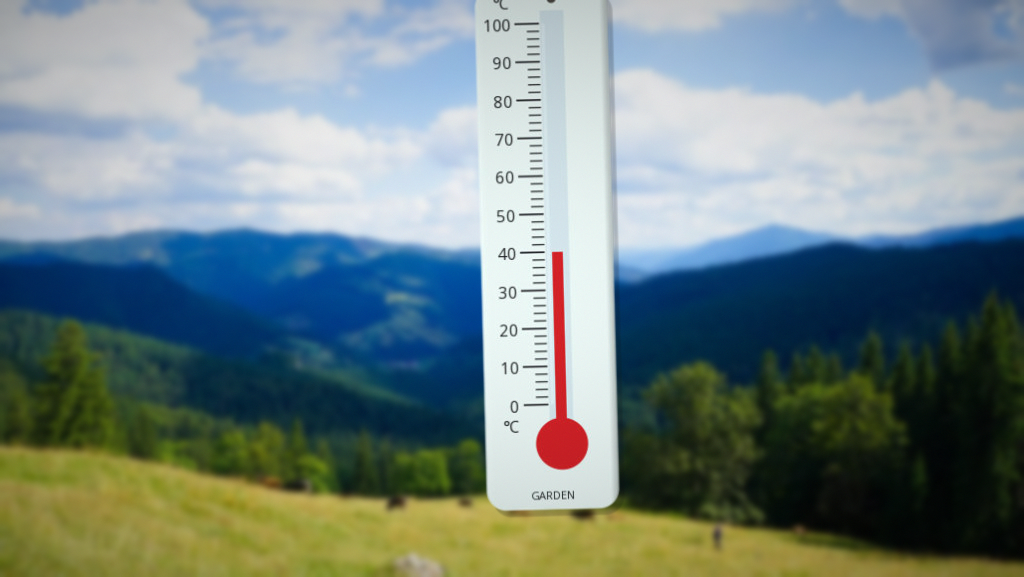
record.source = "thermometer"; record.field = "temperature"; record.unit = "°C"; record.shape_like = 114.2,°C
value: 40,°C
